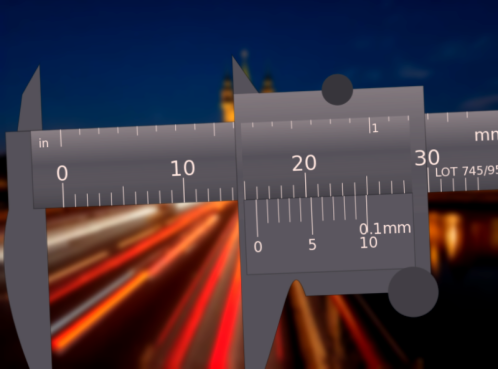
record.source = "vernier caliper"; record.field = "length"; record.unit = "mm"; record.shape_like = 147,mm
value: 15.9,mm
